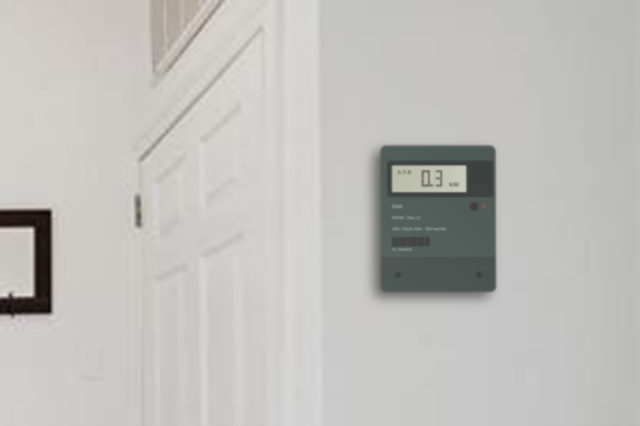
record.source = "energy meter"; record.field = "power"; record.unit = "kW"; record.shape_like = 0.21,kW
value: 0.3,kW
